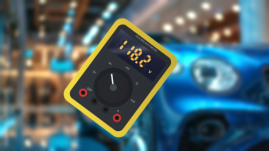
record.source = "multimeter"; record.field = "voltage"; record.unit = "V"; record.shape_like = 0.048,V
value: 118.2,V
